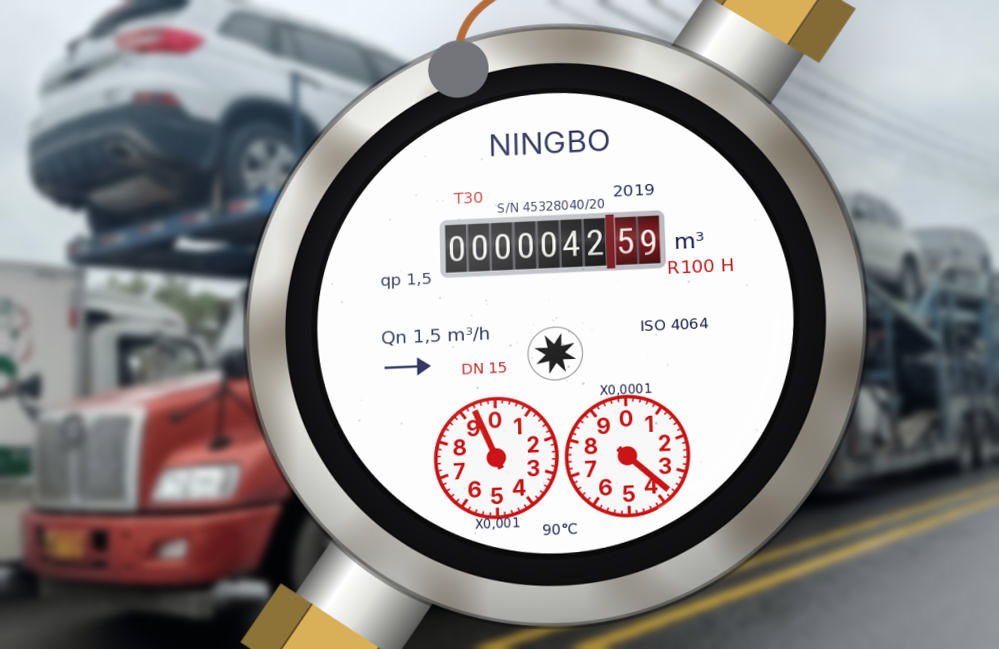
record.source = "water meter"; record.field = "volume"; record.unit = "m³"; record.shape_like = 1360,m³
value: 42.5893,m³
